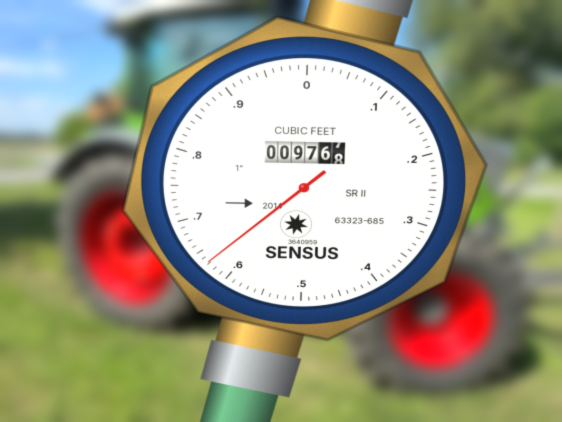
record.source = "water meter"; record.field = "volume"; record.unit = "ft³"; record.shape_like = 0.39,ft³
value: 9767.63,ft³
